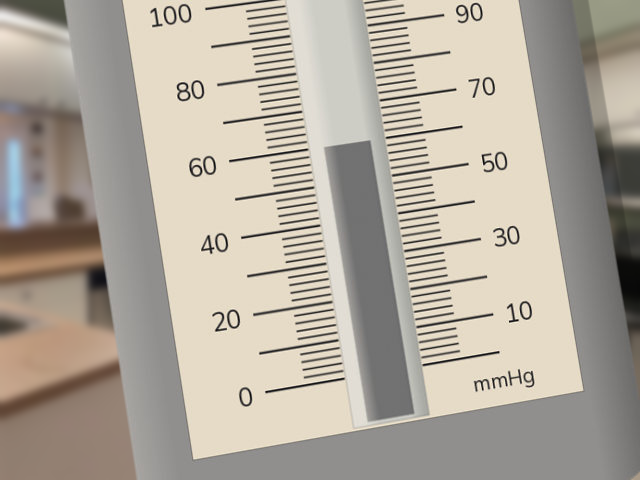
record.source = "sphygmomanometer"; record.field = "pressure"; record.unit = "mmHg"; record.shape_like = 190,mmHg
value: 60,mmHg
